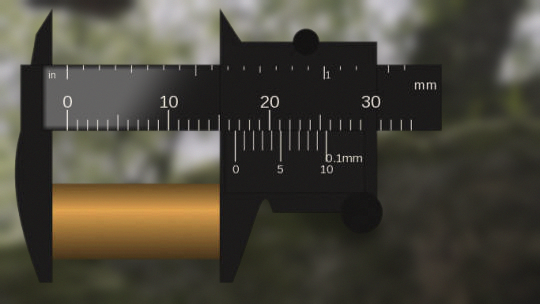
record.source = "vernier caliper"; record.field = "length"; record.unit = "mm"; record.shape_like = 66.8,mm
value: 16.6,mm
